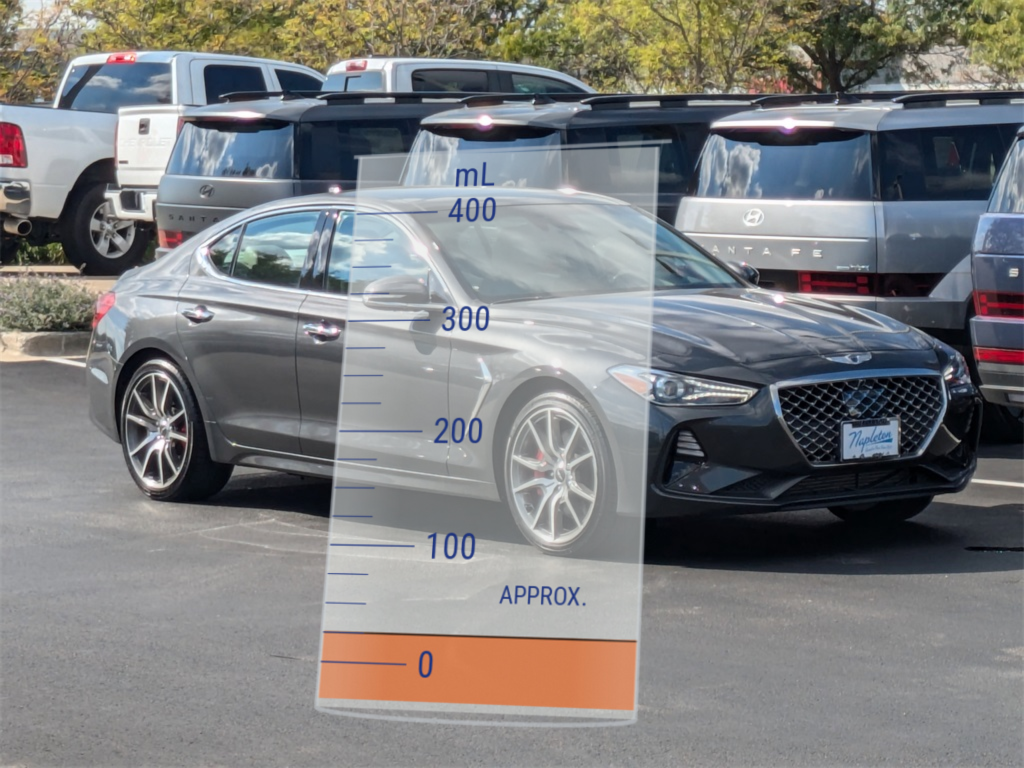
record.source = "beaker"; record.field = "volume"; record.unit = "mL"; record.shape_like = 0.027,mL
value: 25,mL
